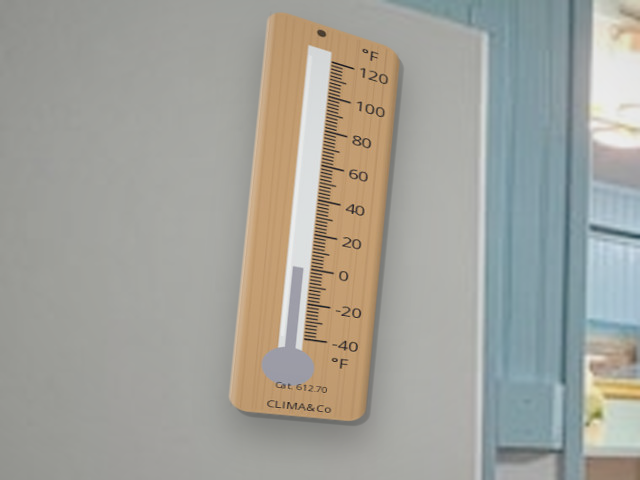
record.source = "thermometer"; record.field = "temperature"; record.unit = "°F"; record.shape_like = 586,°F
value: 0,°F
